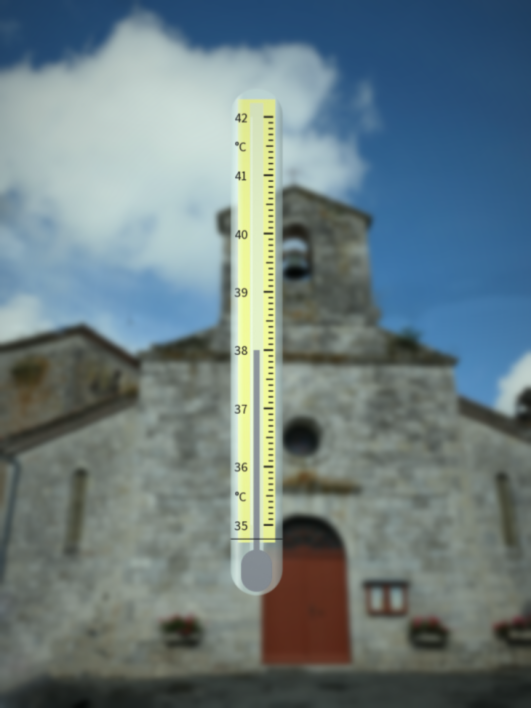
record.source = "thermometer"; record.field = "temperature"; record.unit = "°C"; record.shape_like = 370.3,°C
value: 38,°C
